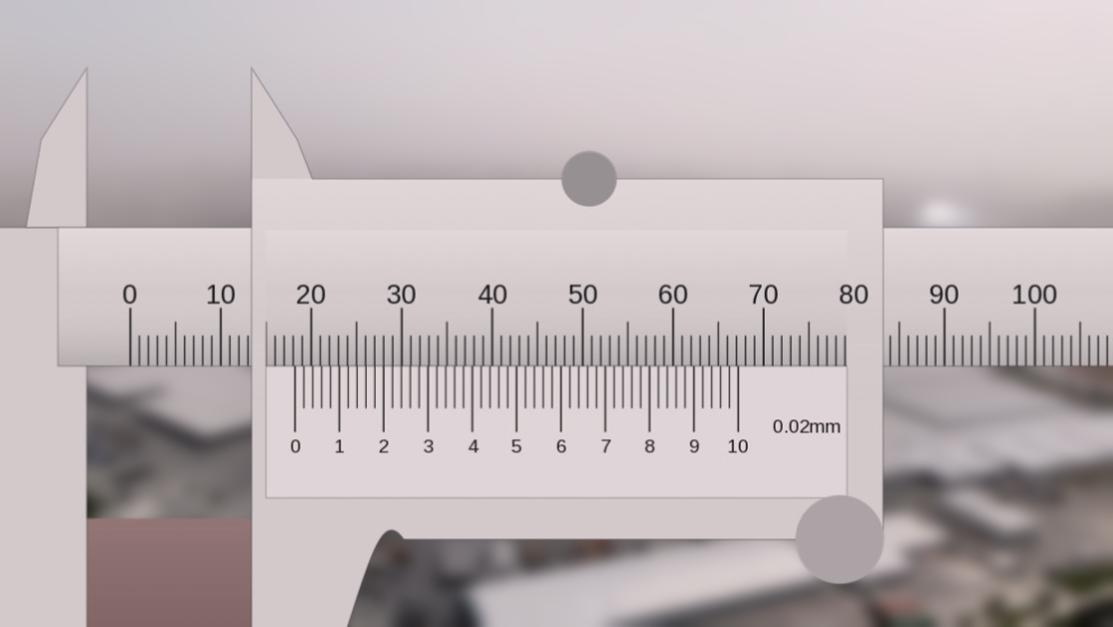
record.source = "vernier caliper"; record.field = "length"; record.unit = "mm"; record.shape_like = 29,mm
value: 18.2,mm
